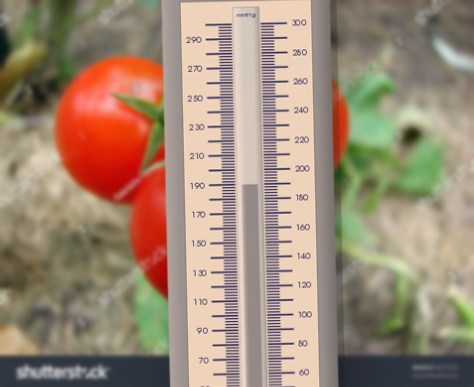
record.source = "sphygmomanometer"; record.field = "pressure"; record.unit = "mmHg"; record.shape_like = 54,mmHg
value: 190,mmHg
